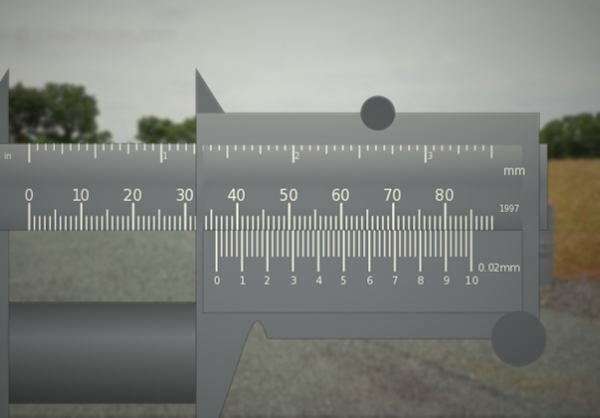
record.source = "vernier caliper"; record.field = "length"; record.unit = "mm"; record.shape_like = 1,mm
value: 36.0,mm
